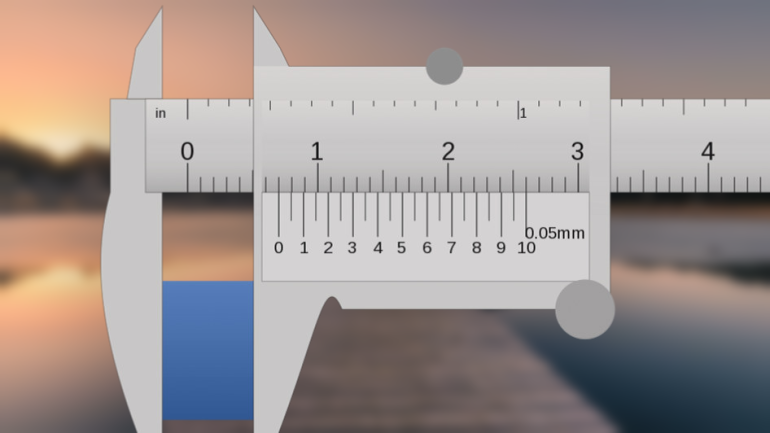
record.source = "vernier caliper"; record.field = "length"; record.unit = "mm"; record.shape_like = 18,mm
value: 7.0,mm
